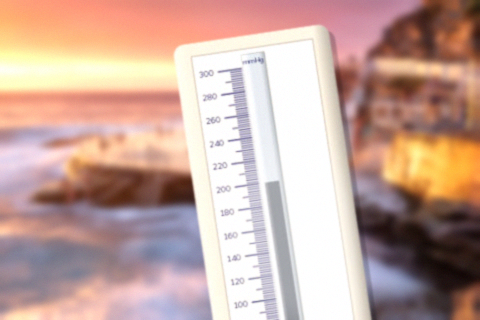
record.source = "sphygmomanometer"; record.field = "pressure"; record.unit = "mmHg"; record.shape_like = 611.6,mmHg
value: 200,mmHg
